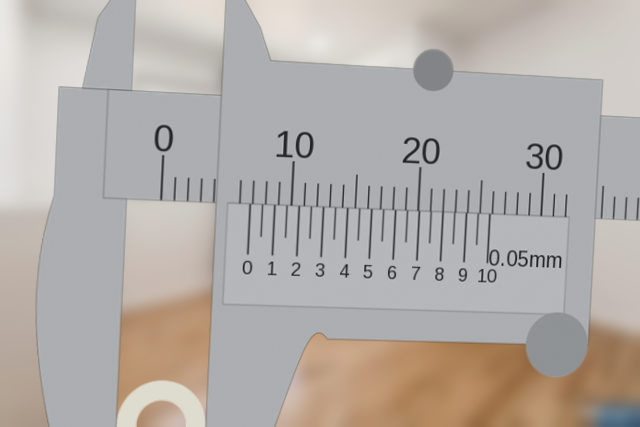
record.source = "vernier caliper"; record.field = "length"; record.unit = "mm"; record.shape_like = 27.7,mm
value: 6.8,mm
